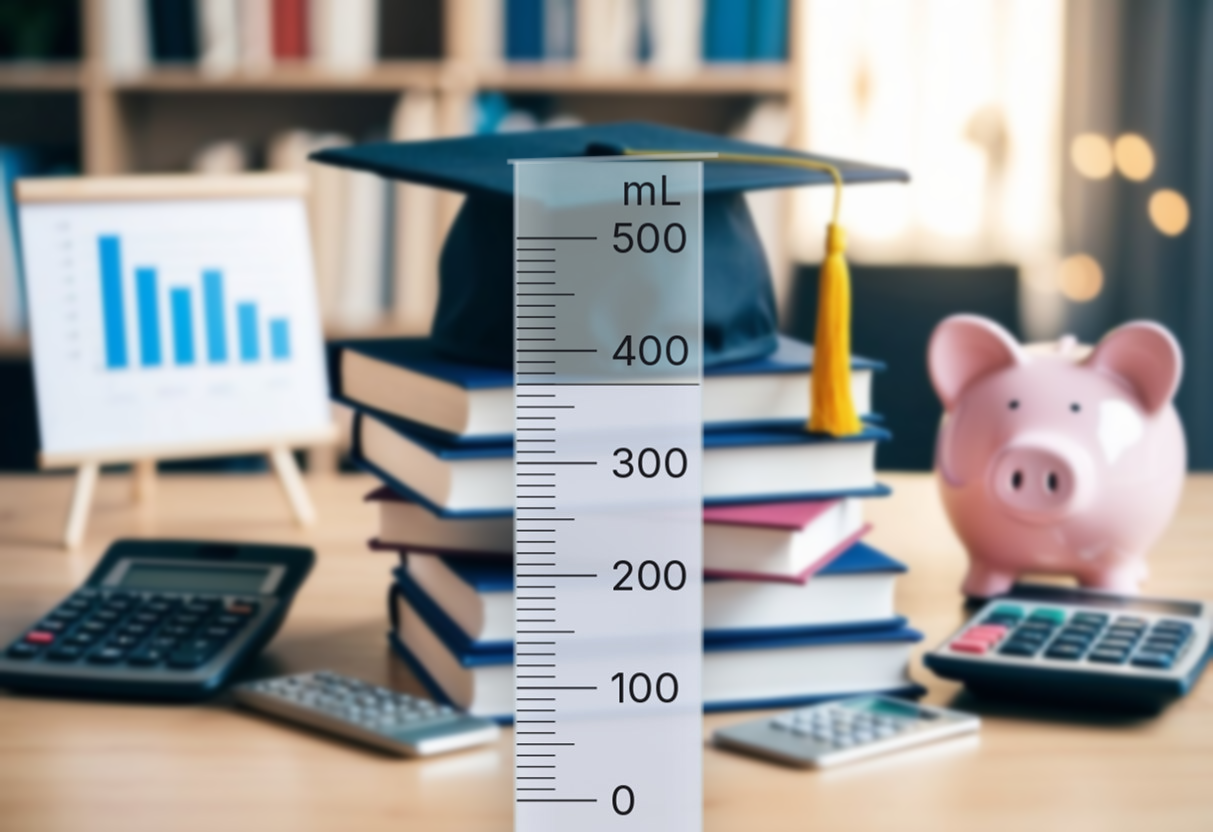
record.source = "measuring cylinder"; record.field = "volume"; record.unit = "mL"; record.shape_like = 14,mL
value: 370,mL
